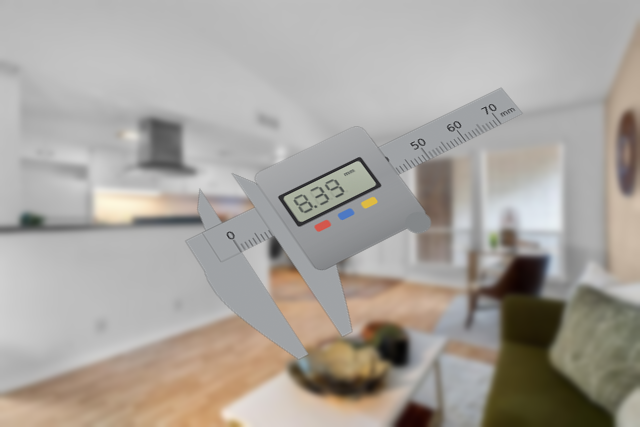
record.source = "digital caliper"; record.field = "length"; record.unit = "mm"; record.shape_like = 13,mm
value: 8.39,mm
